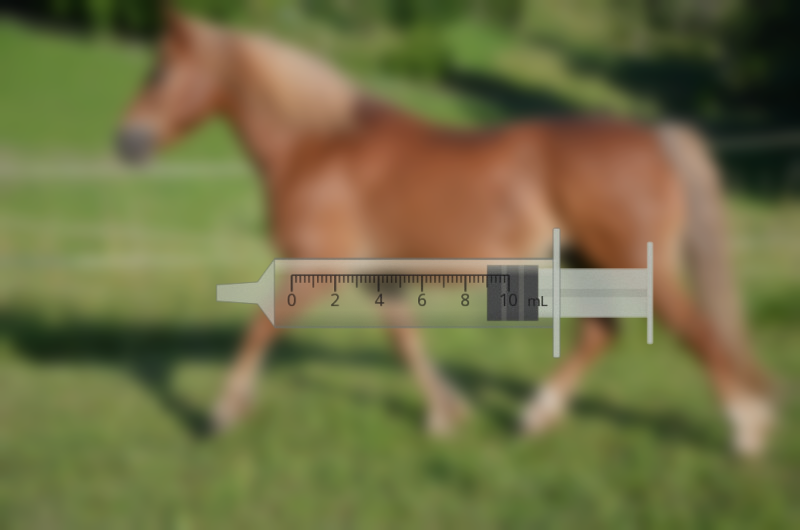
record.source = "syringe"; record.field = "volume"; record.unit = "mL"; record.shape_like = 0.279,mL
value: 9,mL
